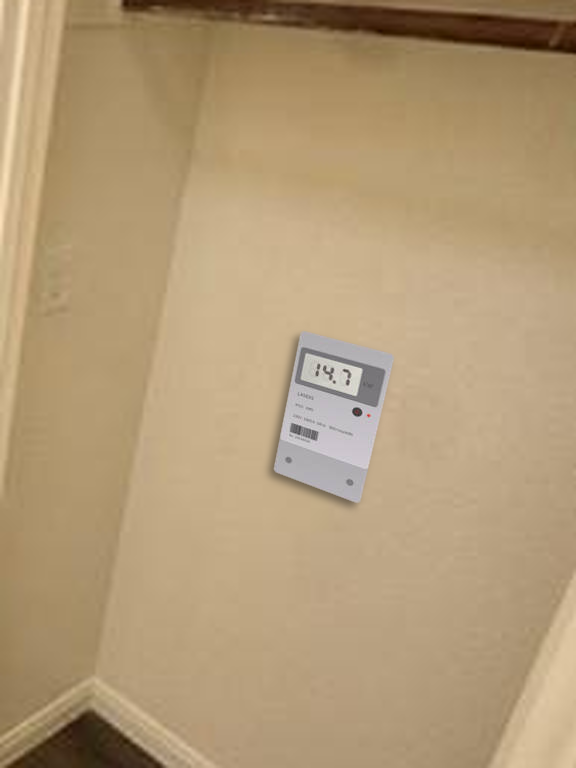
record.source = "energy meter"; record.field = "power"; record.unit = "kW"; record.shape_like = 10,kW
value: 14.7,kW
